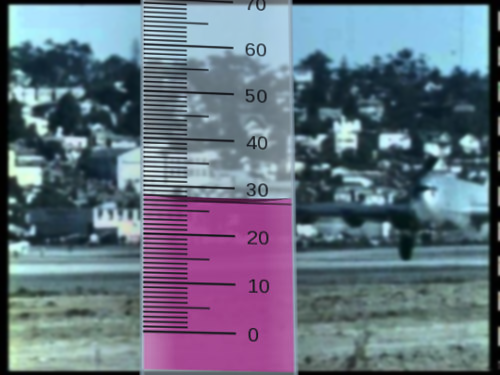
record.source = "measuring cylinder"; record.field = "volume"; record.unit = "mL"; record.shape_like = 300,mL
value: 27,mL
